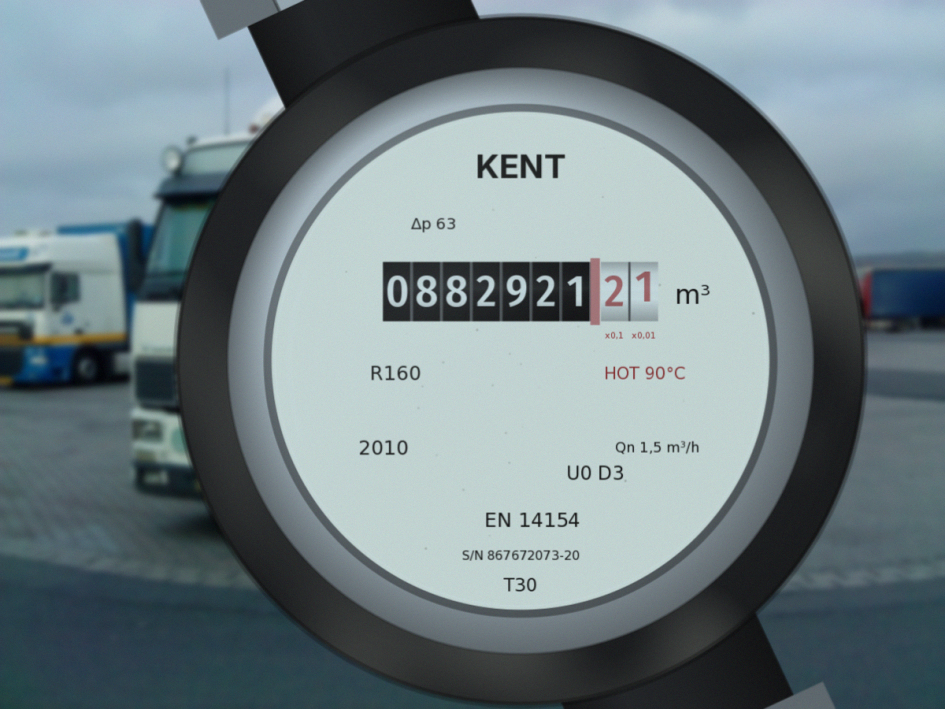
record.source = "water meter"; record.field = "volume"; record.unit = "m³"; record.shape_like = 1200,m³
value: 882921.21,m³
